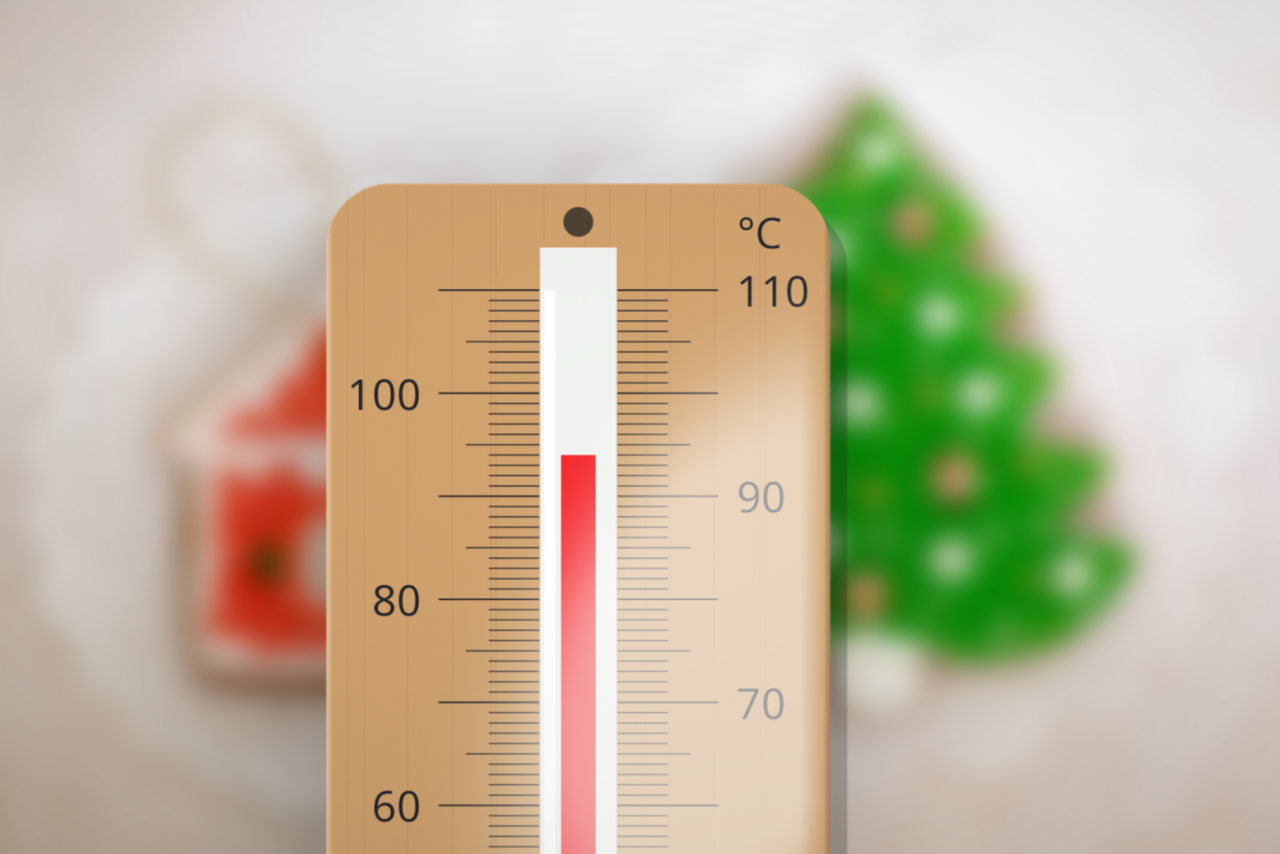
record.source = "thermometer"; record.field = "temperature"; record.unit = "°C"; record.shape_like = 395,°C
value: 94,°C
